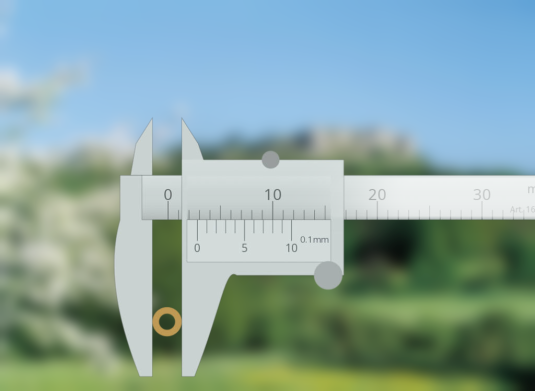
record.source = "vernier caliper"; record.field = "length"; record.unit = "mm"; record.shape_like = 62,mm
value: 2.8,mm
